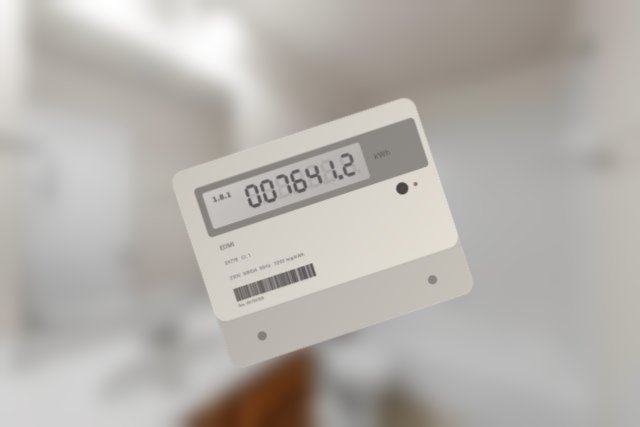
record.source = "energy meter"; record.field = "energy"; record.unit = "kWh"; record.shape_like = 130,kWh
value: 7641.2,kWh
